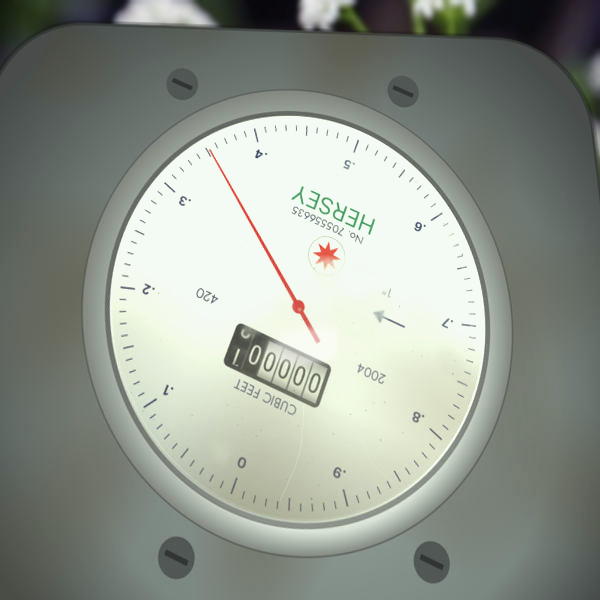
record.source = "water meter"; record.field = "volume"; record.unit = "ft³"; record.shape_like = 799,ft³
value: 1.35,ft³
